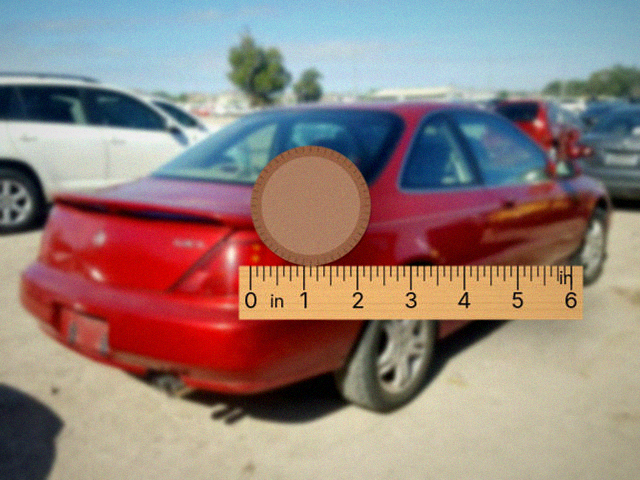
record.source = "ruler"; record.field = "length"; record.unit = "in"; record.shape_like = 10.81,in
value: 2.25,in
